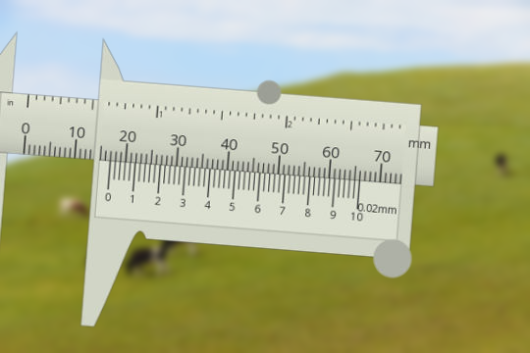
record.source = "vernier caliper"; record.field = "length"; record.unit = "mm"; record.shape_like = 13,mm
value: 17.0,mm
